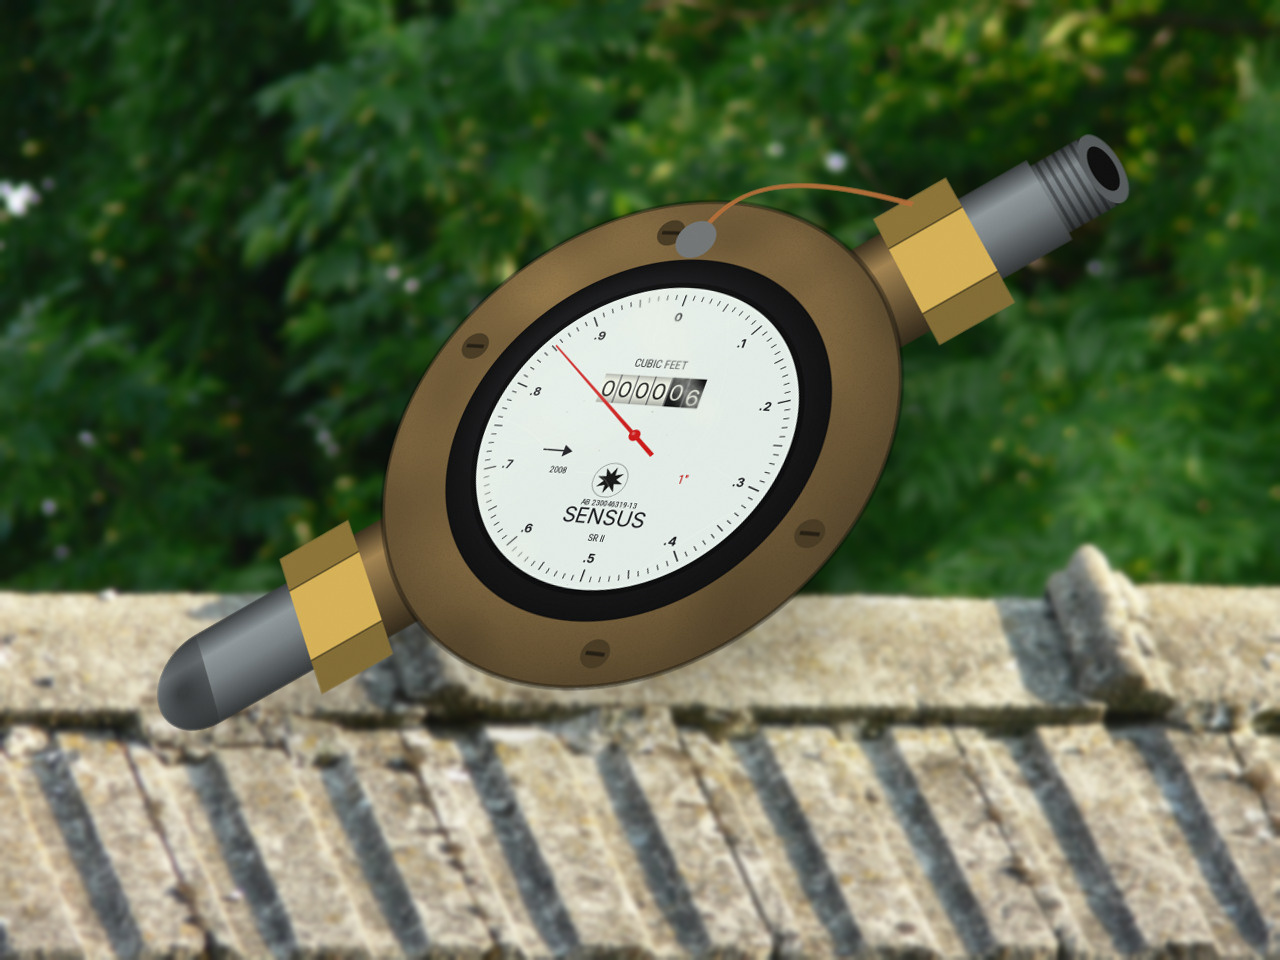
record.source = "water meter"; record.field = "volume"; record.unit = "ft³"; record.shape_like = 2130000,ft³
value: 5.85,ft³
